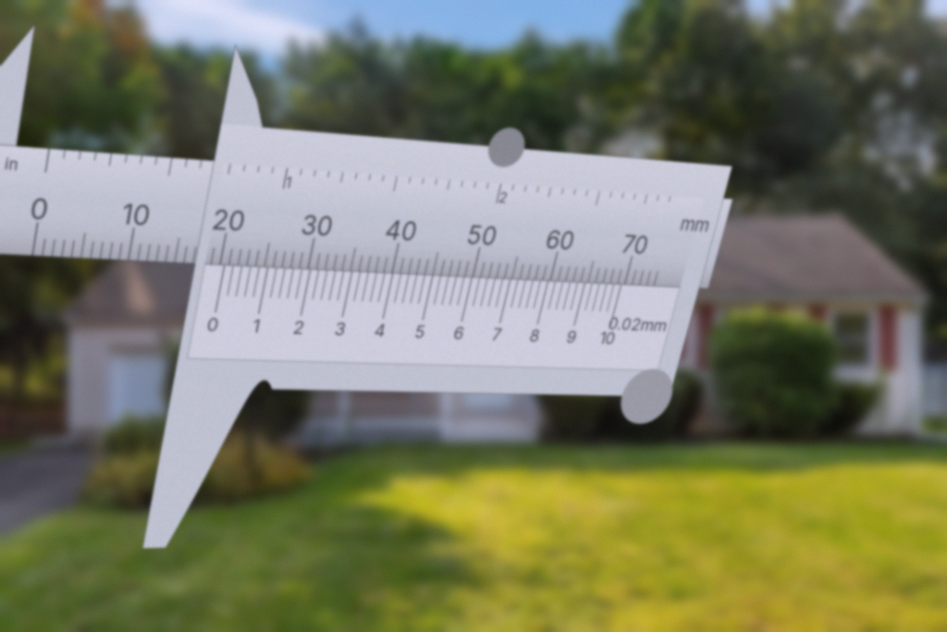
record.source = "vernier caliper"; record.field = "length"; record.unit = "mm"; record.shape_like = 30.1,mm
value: 20.5,mm
